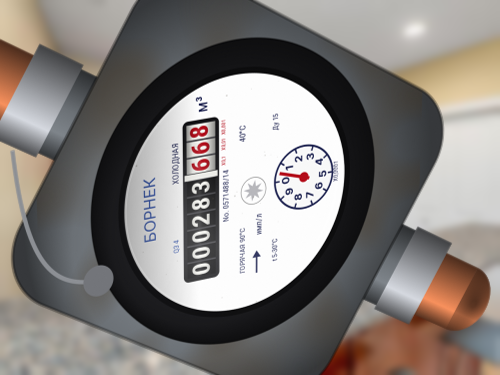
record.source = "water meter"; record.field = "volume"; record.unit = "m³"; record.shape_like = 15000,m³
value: 283.6680,m³
